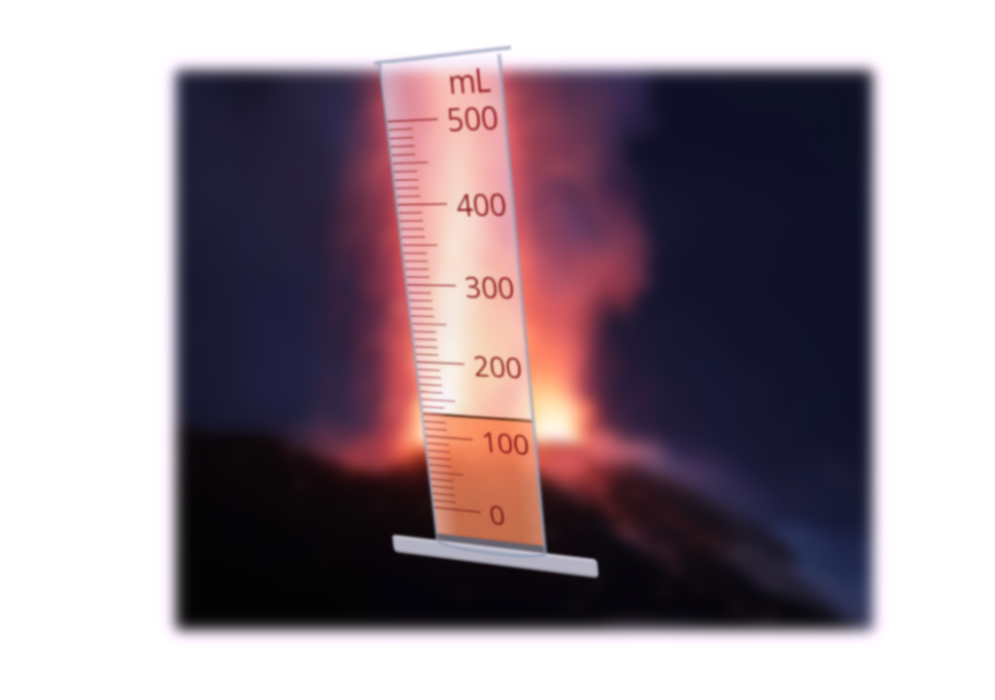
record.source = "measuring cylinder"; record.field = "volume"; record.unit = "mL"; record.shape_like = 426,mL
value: 130,mL
